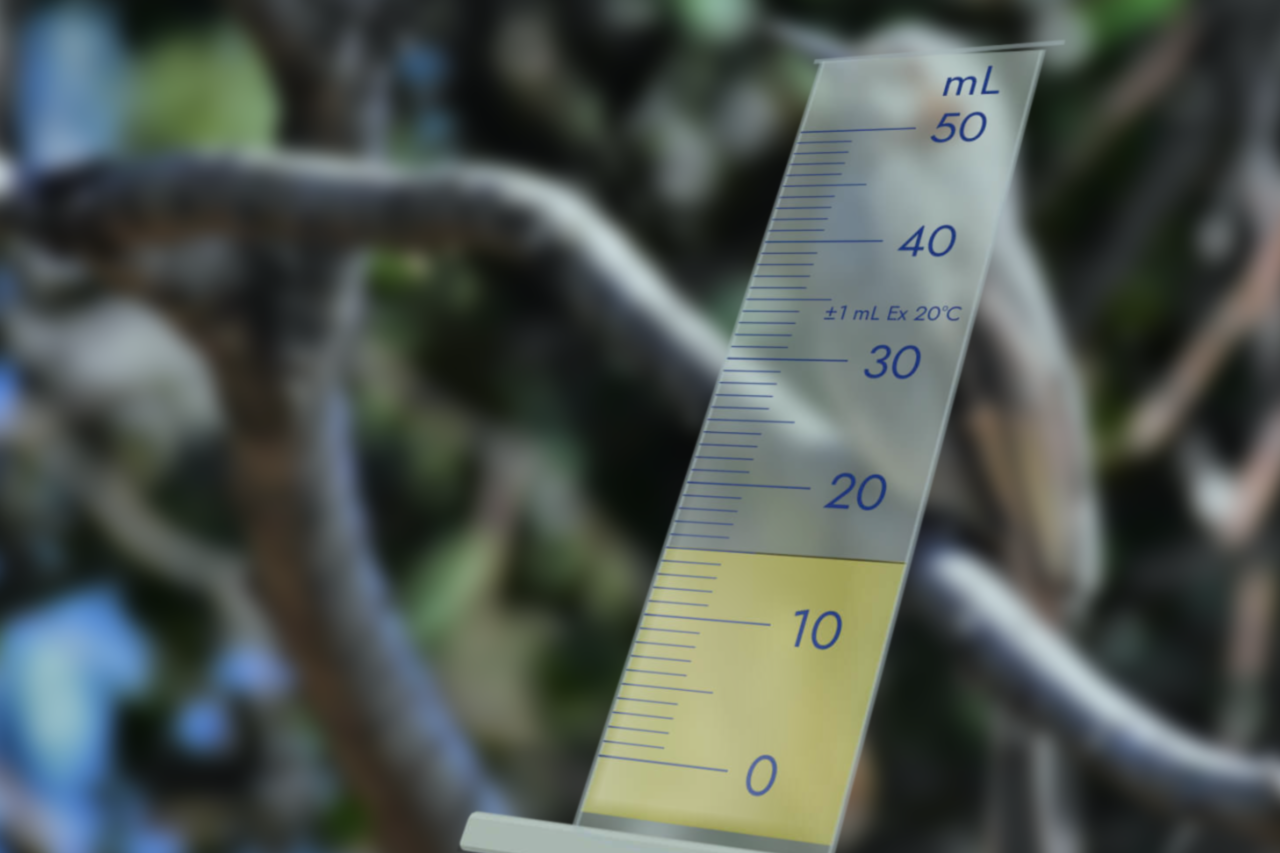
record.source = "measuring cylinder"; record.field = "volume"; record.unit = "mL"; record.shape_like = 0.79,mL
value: 15,mL
